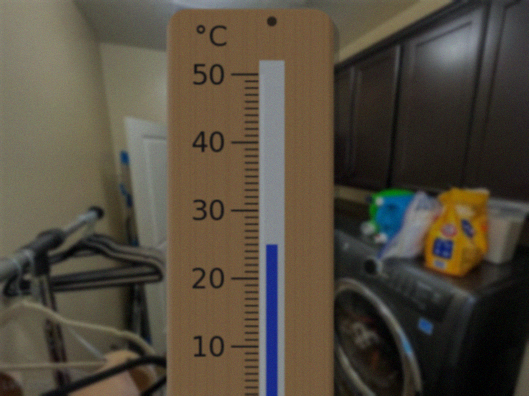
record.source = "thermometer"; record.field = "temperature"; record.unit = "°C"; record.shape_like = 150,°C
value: 25,°C
